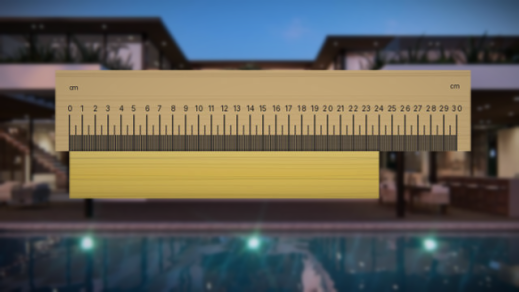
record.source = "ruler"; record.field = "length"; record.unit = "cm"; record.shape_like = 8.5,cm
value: 24,cm
